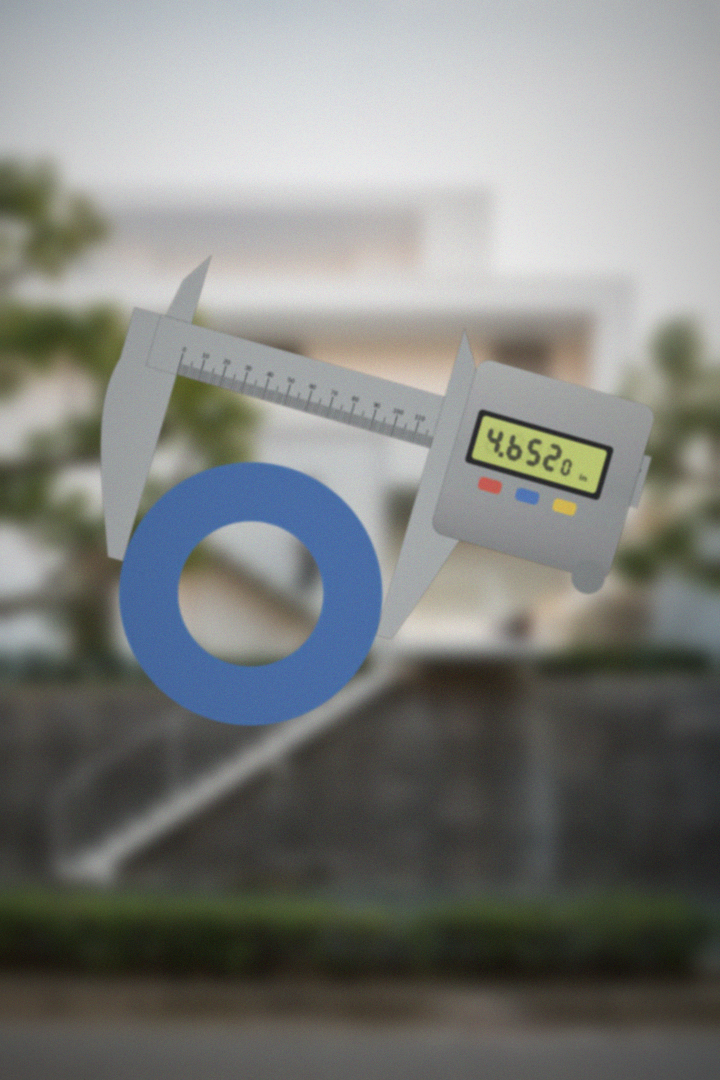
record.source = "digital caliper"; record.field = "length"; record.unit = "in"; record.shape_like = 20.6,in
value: 4.6520,in
